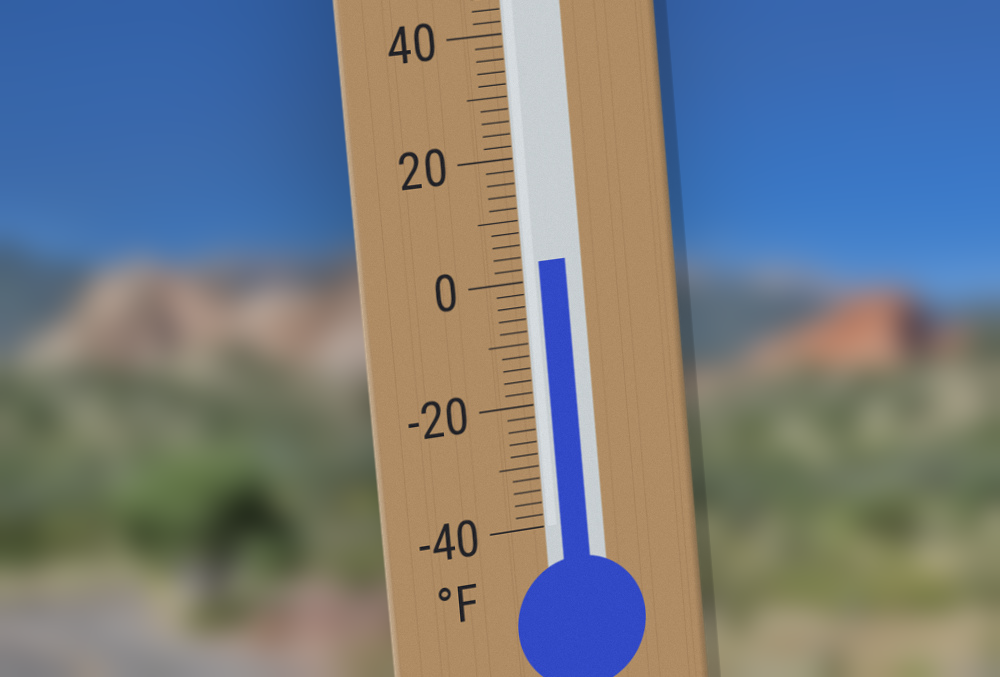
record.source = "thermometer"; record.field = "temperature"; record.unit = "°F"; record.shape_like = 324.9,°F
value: 3,°F
